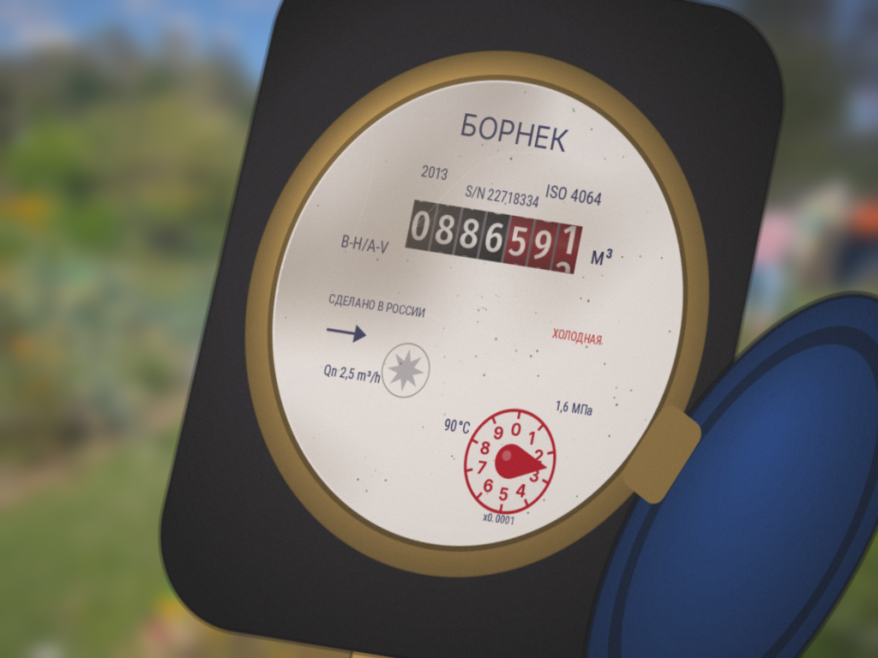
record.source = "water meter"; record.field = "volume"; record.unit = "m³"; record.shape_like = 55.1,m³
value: 886.5912,m³
